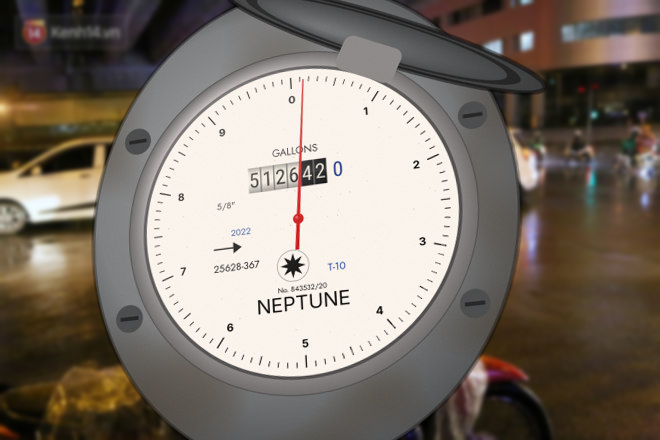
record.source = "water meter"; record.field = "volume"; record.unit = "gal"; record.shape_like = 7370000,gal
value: 5126420.1,gal
